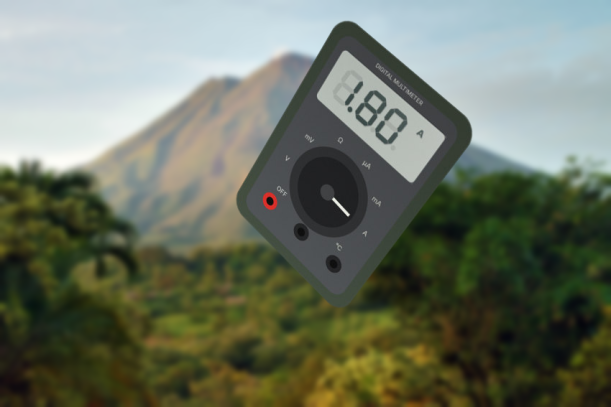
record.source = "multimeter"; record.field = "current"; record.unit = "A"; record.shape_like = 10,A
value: 1.80,A
